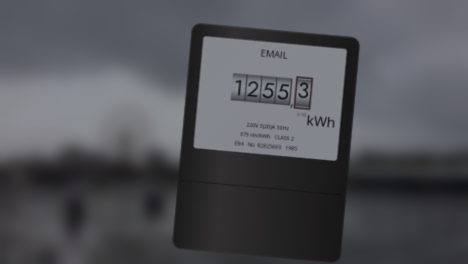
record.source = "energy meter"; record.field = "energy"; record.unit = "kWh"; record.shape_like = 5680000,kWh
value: 1255.3,kWh
